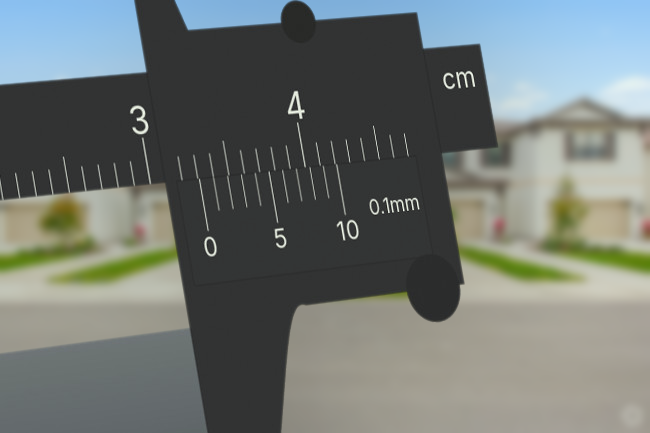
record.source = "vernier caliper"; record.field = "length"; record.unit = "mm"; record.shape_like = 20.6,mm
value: 33.1,mm
